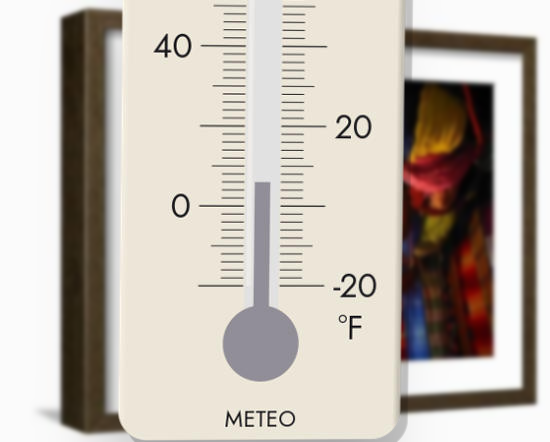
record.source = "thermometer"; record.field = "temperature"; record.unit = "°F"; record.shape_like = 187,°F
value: 6,°F
